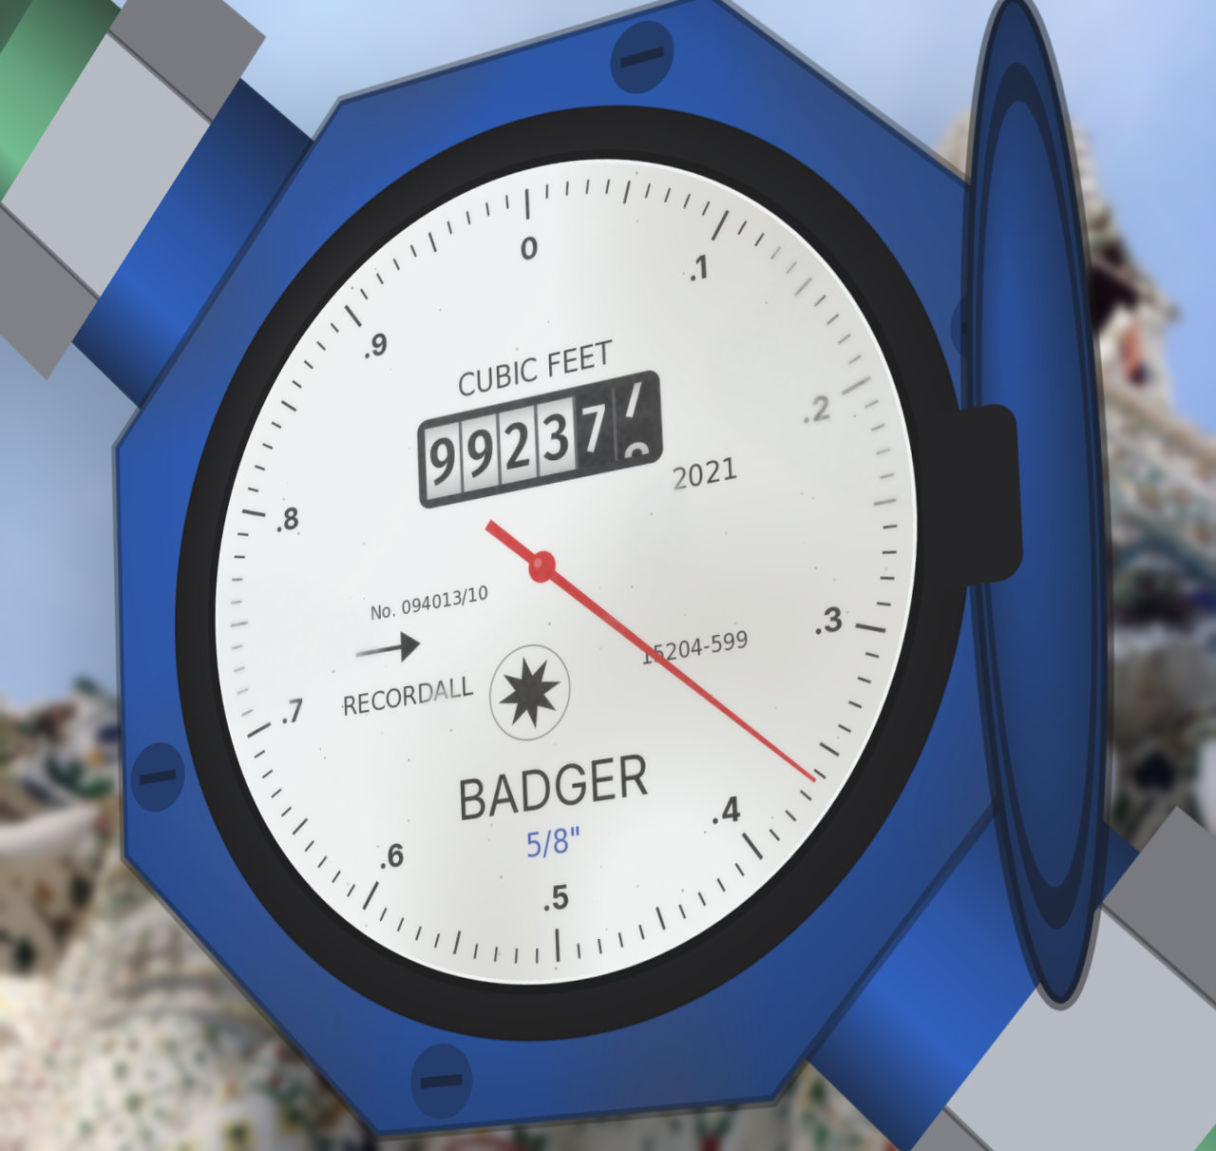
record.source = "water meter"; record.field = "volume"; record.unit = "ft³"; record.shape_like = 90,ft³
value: 992377.36,ft³
